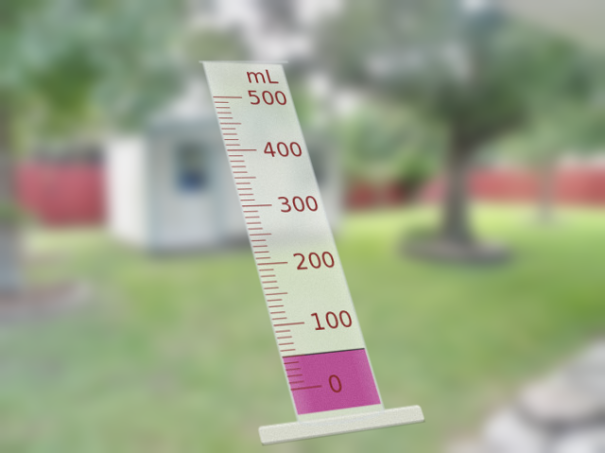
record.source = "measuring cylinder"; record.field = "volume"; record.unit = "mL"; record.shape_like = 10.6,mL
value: 50,mL
